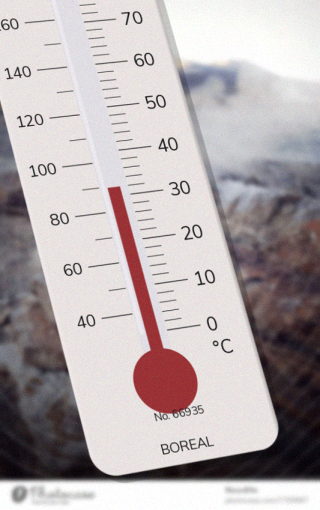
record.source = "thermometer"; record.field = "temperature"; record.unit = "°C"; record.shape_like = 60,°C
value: 32,°C
